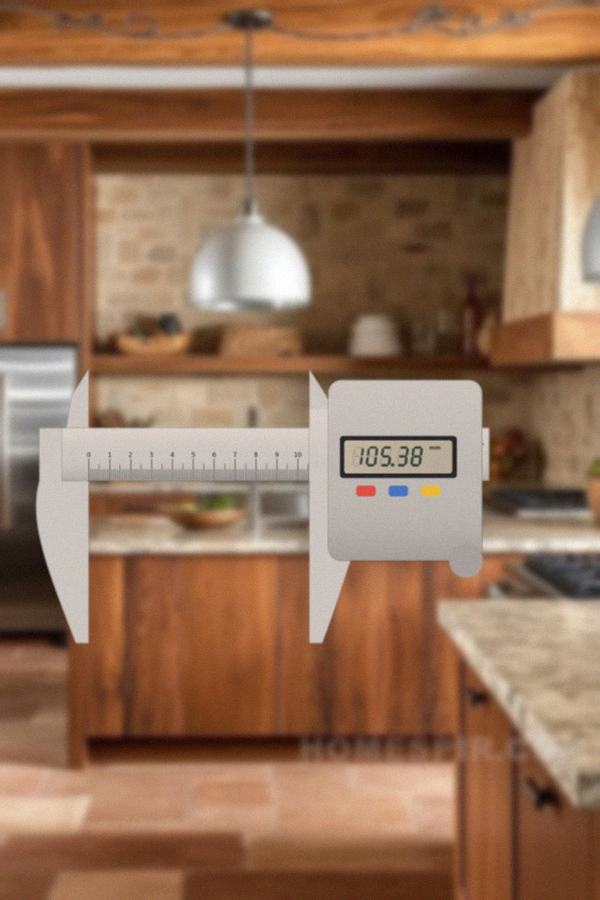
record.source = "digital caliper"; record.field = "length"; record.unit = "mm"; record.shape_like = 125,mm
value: 105.38,mm
